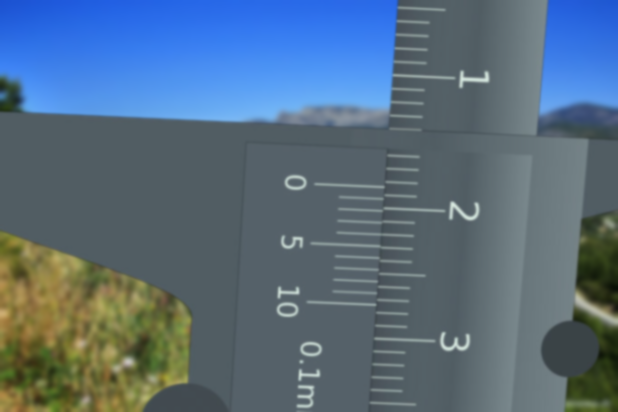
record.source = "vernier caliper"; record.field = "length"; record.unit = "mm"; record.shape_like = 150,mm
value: 18.4,mm
